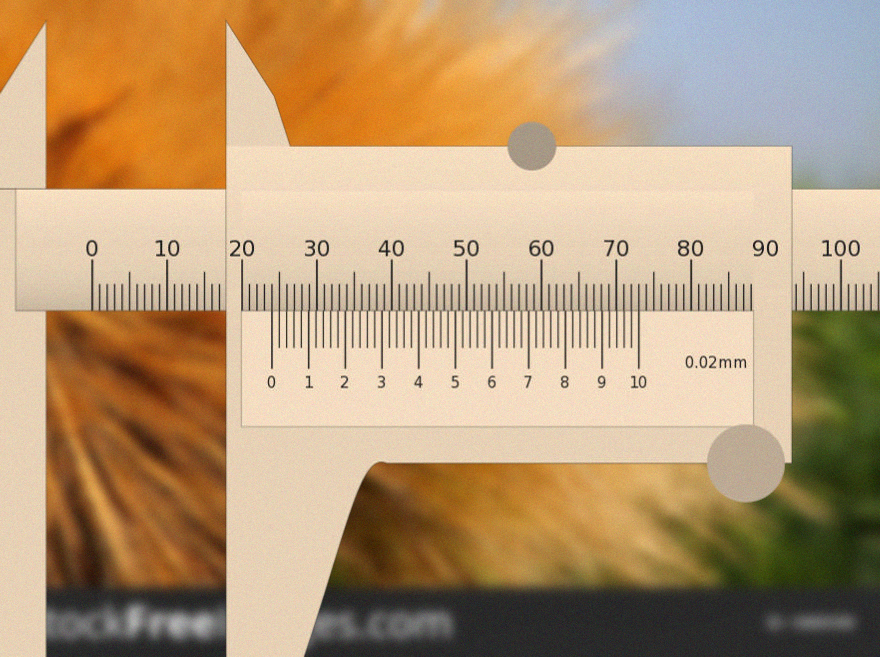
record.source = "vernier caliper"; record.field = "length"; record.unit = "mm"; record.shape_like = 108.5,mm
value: 24.0,mm
